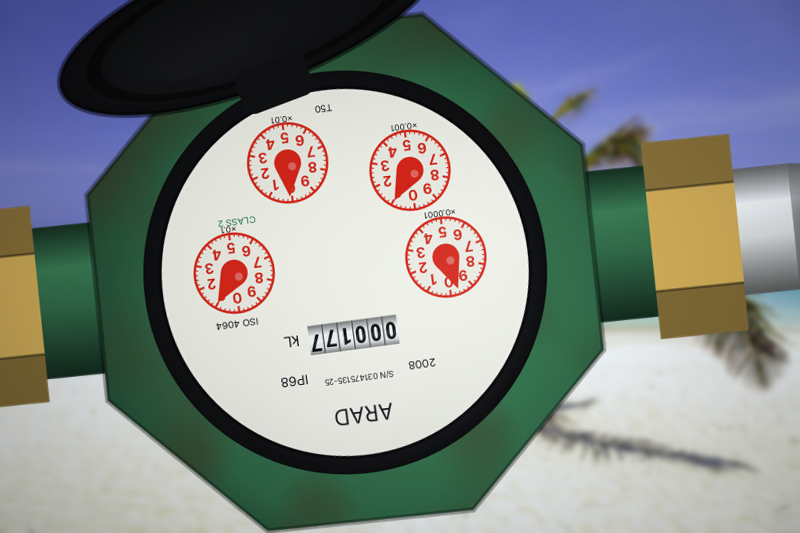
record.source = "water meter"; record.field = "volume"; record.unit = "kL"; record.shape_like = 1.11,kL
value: 177.1009,kL
